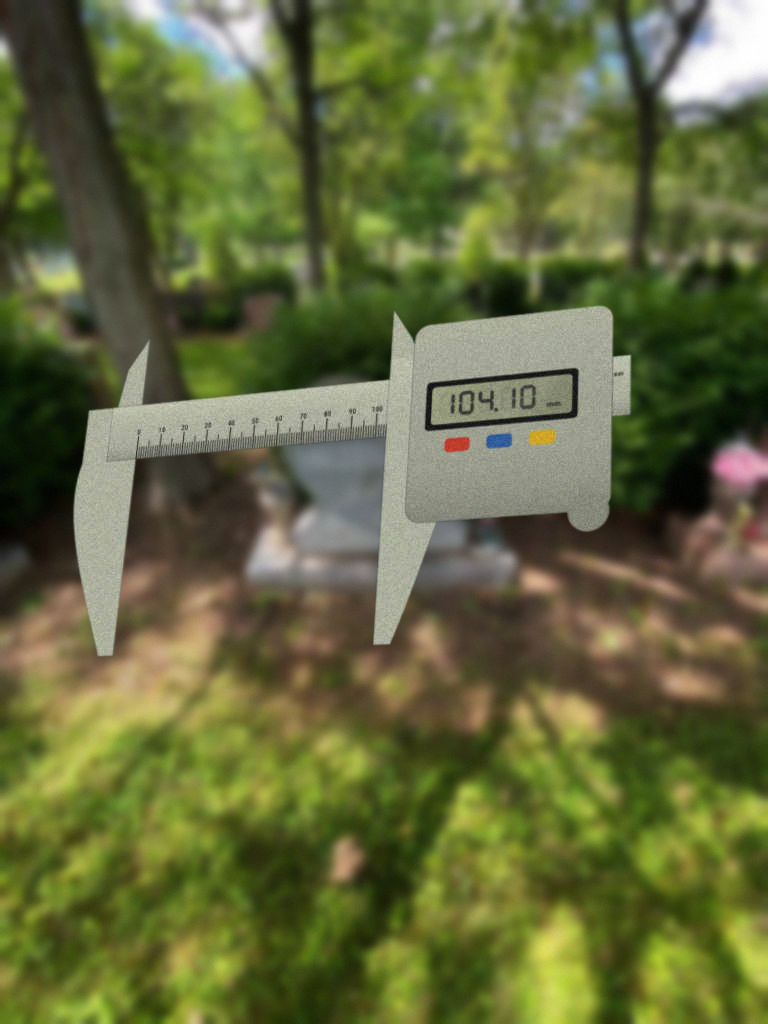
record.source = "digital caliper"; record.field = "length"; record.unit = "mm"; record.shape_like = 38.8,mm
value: 104.10,mm
